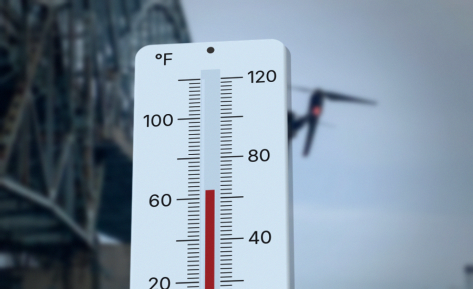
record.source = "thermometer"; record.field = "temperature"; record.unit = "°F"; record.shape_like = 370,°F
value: 64,°F
